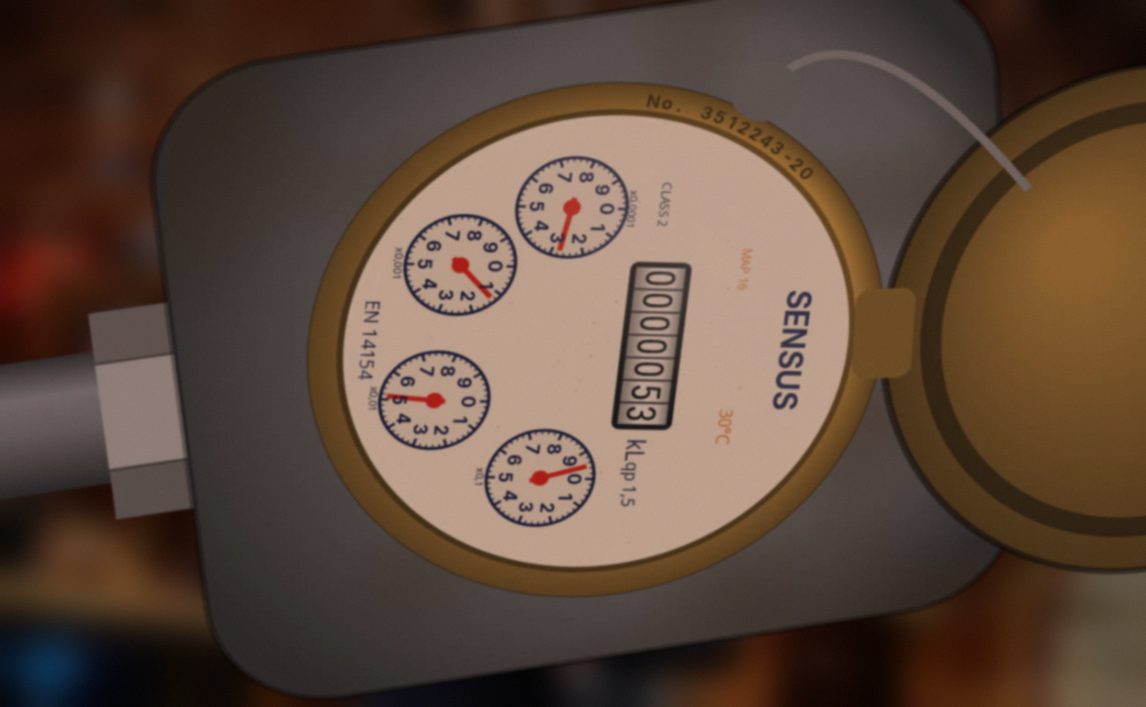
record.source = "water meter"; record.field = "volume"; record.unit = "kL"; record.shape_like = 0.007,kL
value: 52.9512,kL
